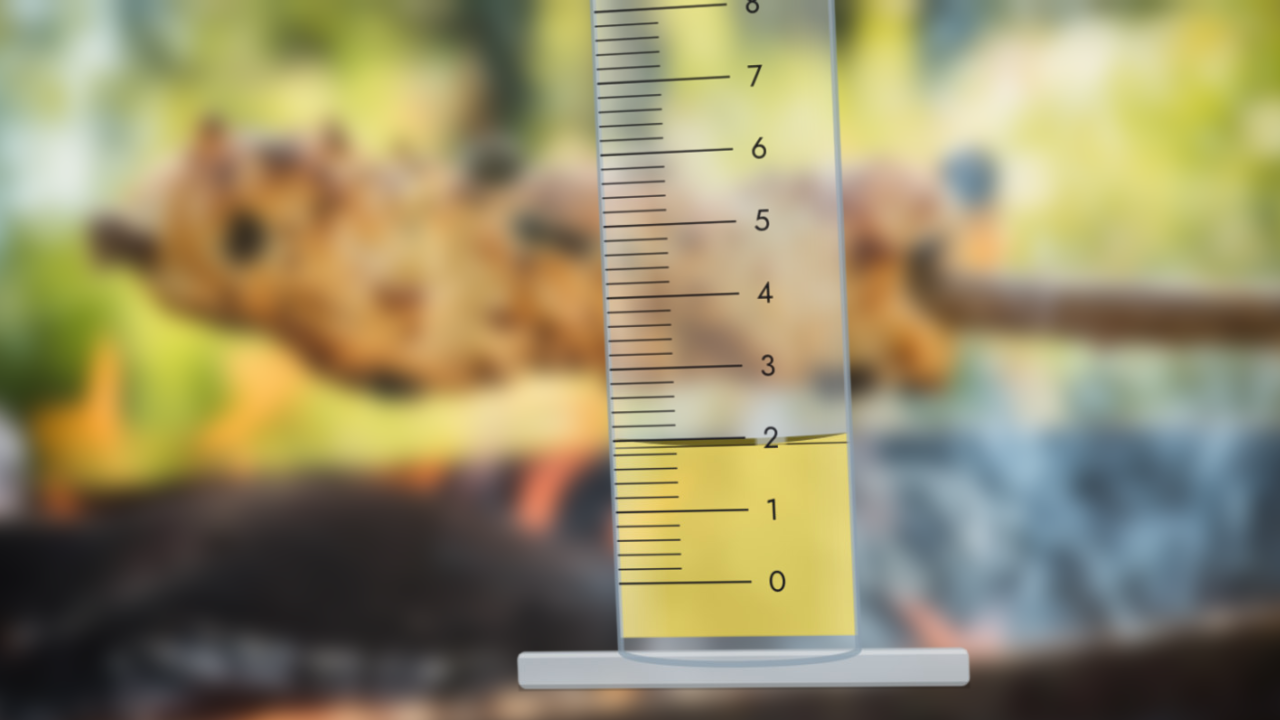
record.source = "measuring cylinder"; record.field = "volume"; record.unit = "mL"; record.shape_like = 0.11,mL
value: 1.9,mL
